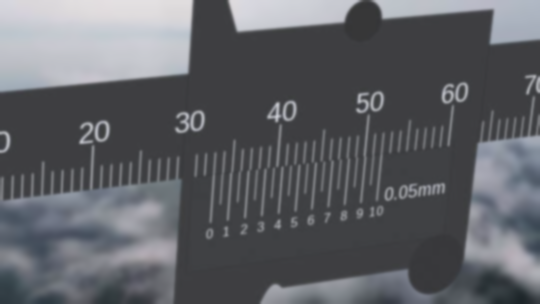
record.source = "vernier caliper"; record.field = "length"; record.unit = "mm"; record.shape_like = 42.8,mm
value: 33.0,mm
